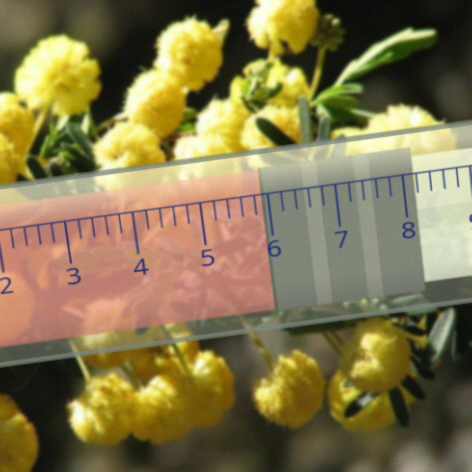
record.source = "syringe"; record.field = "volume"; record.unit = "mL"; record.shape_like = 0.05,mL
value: 5.9,mL
